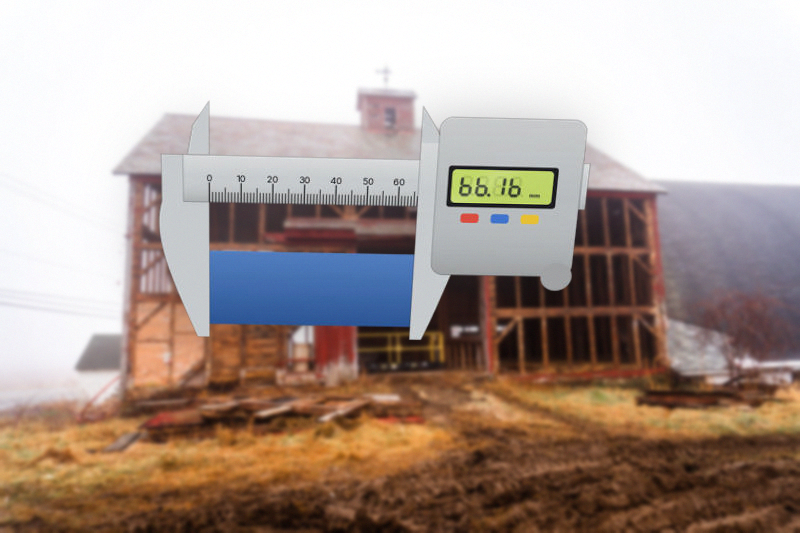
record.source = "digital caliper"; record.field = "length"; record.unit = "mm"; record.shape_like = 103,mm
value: 66.16,mm
